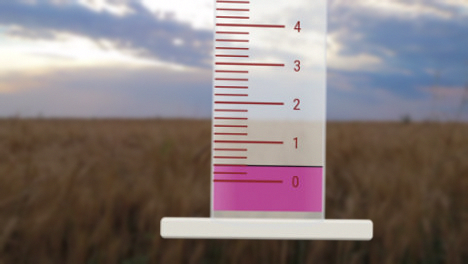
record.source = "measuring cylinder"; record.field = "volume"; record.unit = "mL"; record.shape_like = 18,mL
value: 0.4,mL
